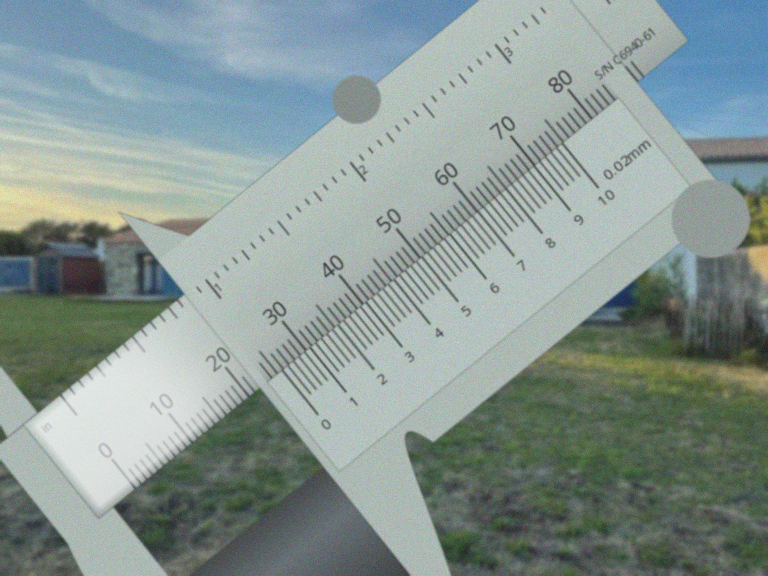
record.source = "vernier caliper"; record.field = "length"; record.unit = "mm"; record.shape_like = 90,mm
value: 25.8,mm
